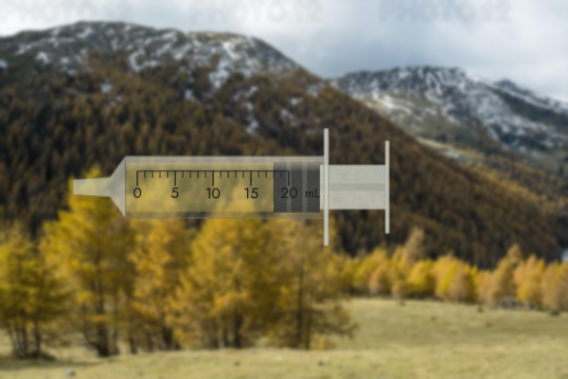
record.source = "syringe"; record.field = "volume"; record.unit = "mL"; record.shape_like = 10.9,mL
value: 18,mL
